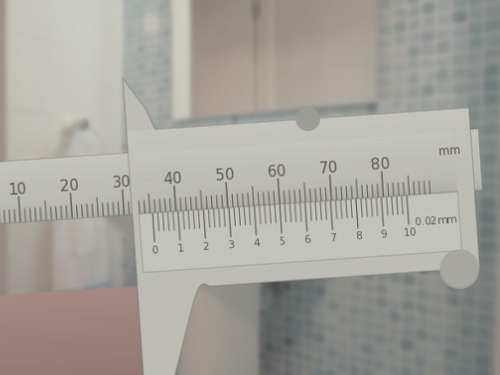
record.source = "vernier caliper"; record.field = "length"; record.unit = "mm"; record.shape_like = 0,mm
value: 35.5,mm
